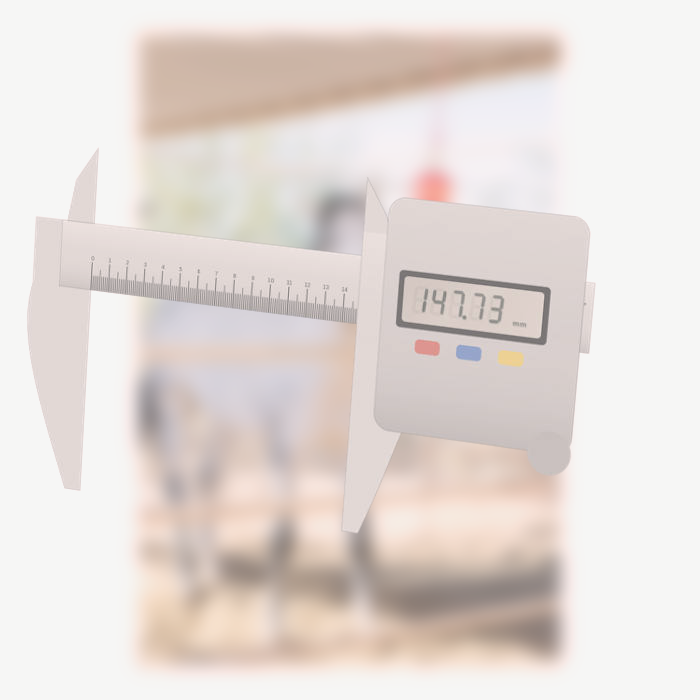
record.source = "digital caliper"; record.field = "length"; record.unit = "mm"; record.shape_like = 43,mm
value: 147.73,mm
